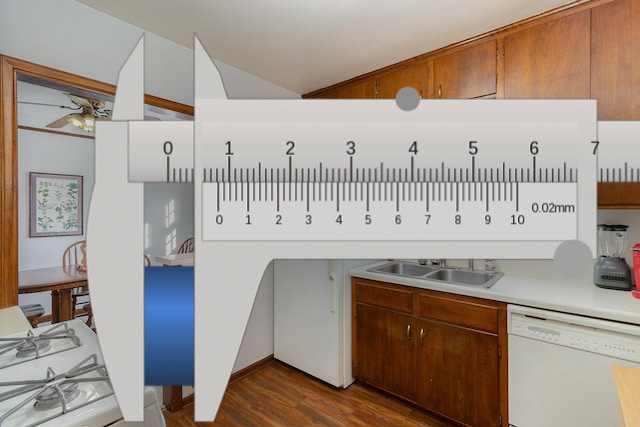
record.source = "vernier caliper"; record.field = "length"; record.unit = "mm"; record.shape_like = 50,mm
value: 8.2,mm
